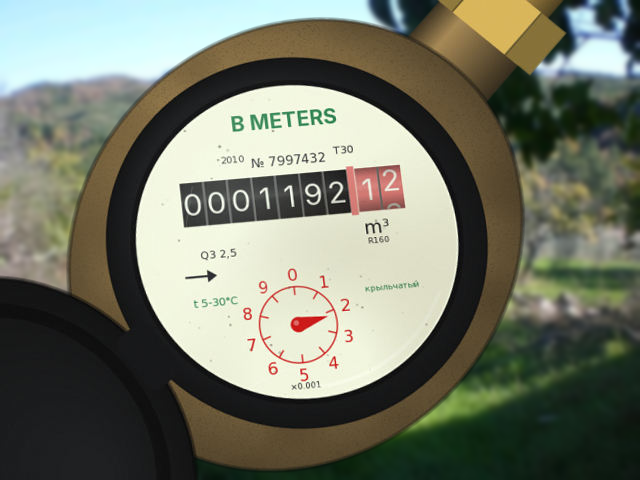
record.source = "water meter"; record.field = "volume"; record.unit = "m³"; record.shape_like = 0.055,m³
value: 1192.122,m³
